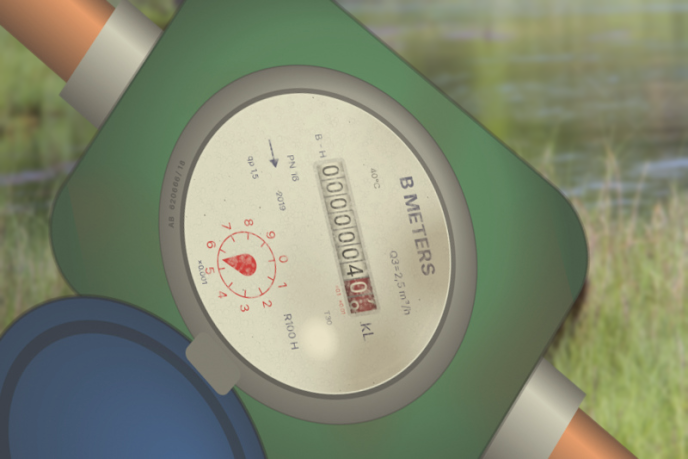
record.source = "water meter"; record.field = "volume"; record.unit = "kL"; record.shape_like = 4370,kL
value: 4.075,kL
